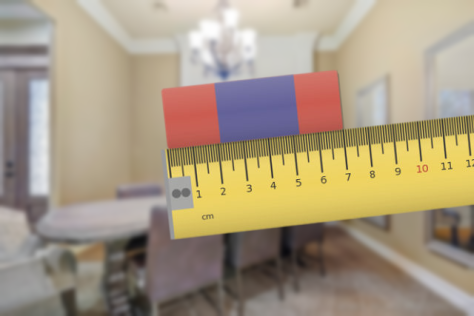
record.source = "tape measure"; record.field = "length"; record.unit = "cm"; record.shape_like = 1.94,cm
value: 7,cm
